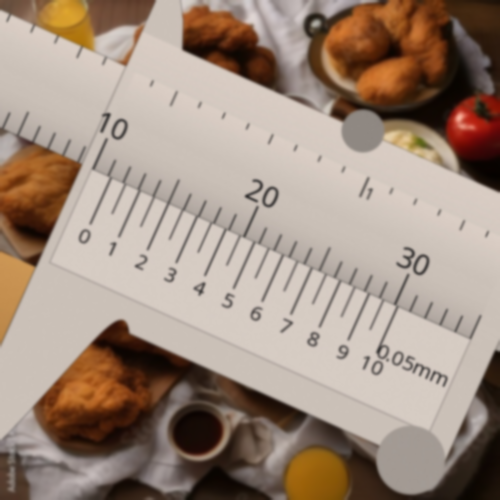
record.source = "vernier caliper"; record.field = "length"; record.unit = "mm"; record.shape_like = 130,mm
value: 11.2,mm
